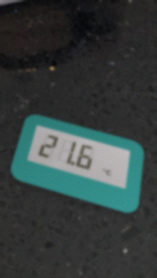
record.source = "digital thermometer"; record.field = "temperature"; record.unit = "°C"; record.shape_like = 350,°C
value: 21.6,°C
